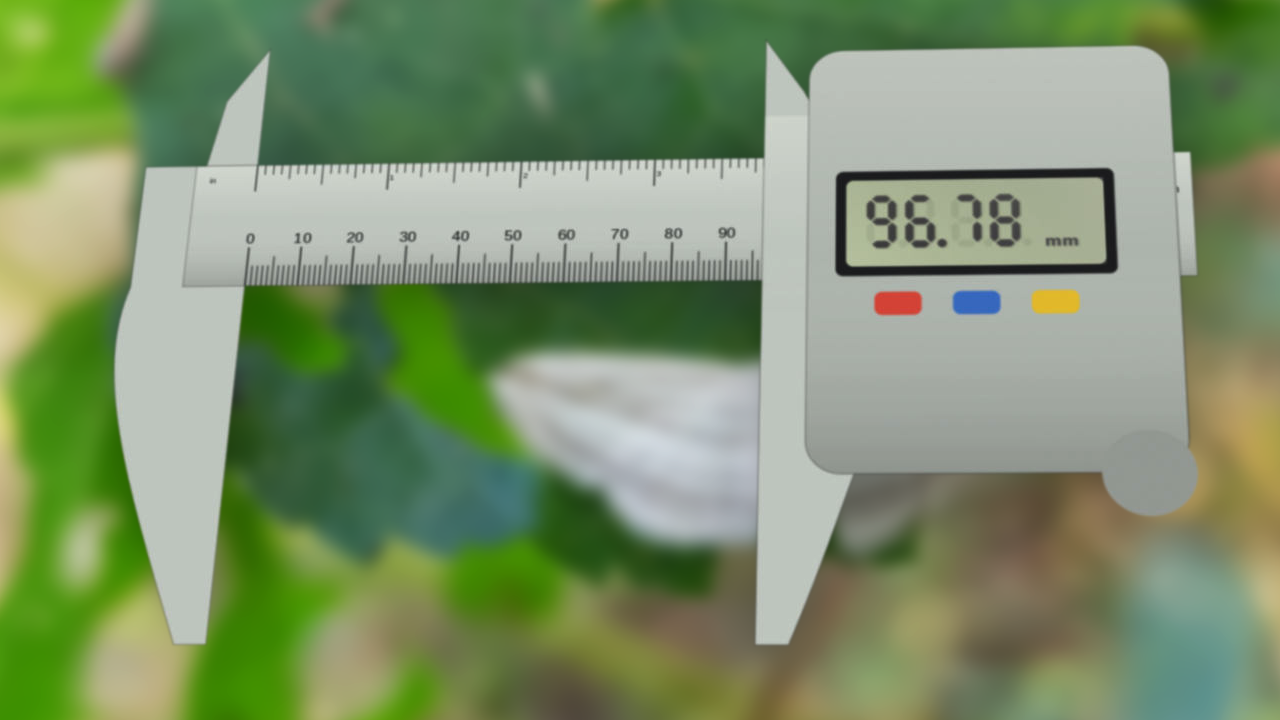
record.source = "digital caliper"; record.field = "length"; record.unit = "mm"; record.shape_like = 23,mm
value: 96.78,mm
